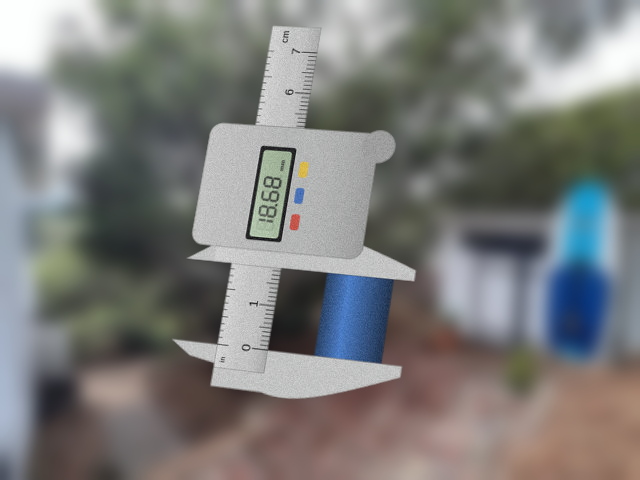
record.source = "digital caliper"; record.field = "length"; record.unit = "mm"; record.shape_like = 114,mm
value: 18.68,mm
